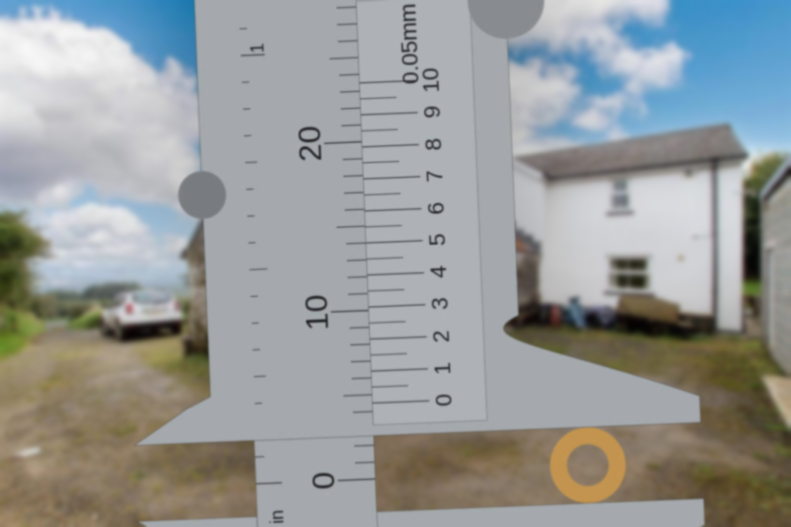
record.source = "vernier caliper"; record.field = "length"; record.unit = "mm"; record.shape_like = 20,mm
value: 4.5,mm
